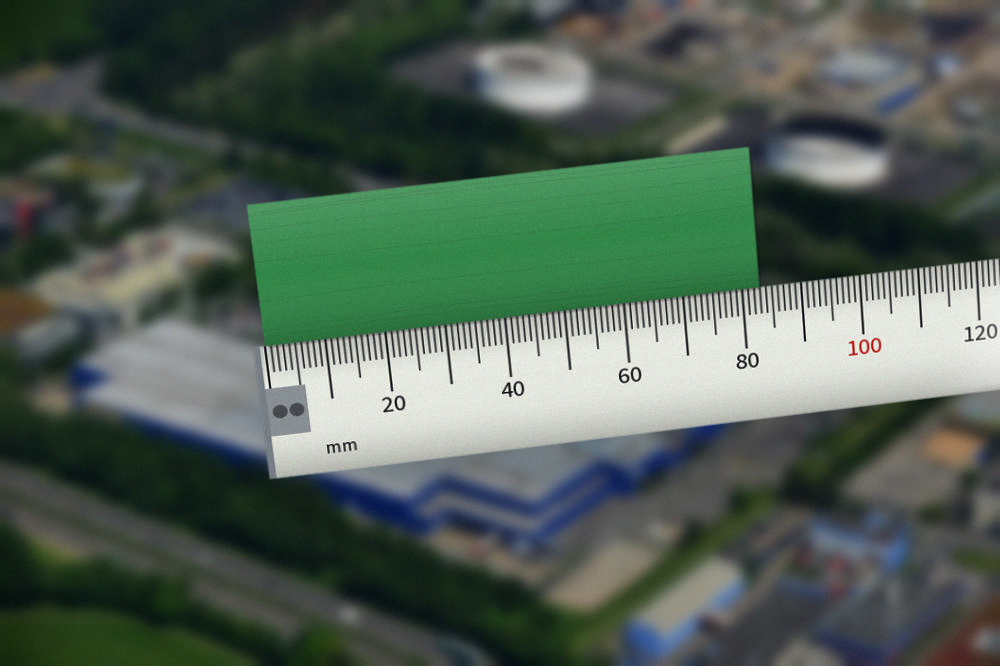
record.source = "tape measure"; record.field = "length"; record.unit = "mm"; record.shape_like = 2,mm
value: 83,mm
